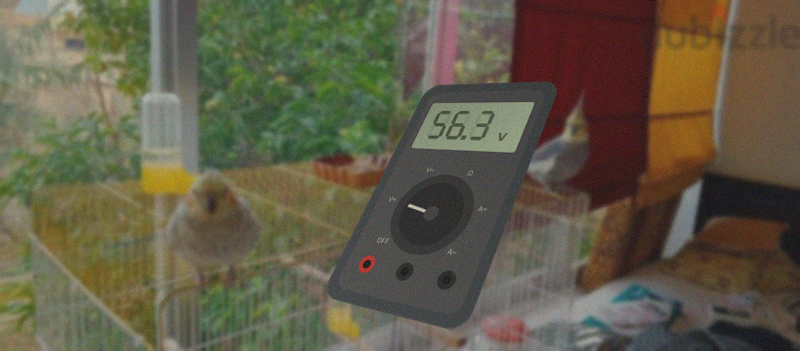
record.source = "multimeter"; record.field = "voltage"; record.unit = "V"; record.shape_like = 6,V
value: 56.3,V
